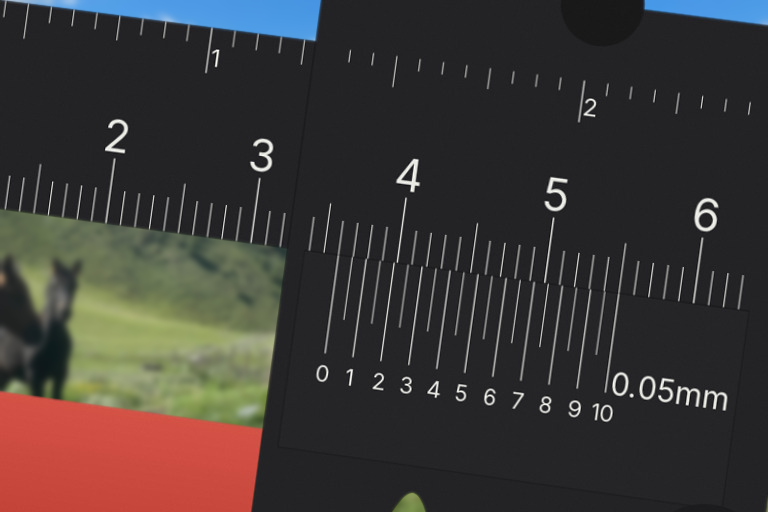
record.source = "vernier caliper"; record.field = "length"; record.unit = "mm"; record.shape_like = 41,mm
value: 36.0,mm
